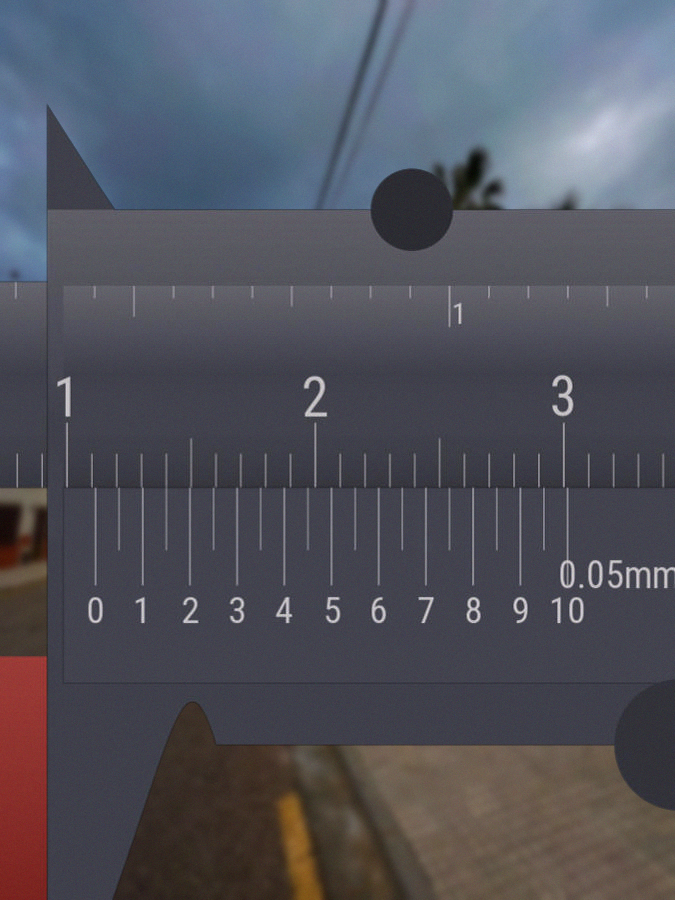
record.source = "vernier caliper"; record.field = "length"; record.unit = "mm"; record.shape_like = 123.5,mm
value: 11.15,mm
